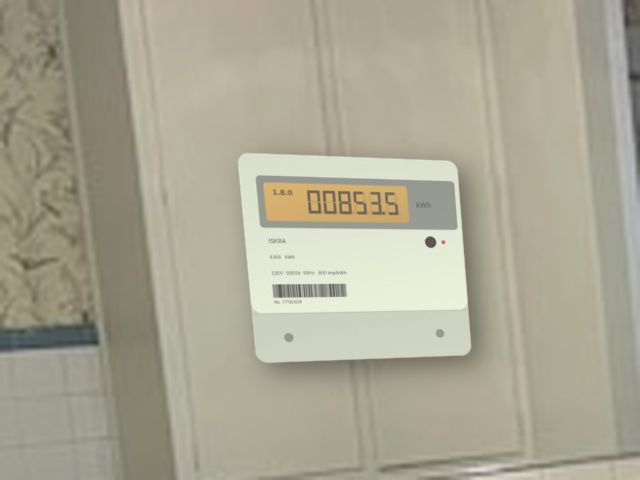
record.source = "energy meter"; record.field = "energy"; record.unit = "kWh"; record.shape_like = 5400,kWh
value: 853.5,kWh
